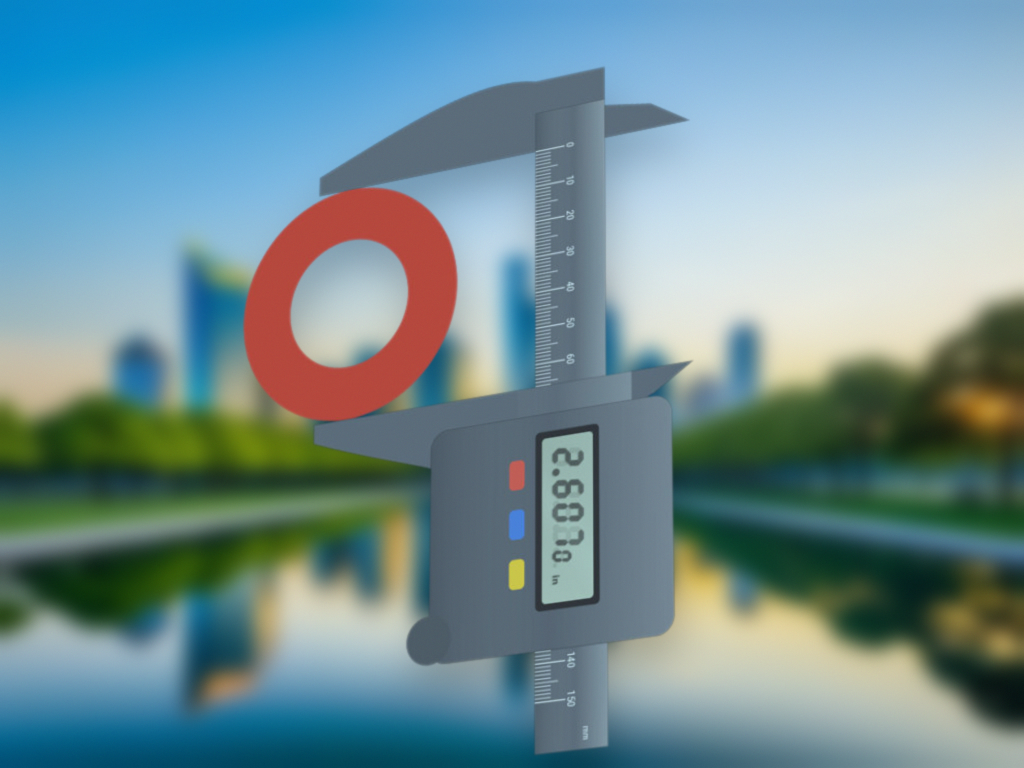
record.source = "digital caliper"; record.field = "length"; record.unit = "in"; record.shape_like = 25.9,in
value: 2.6070,in
